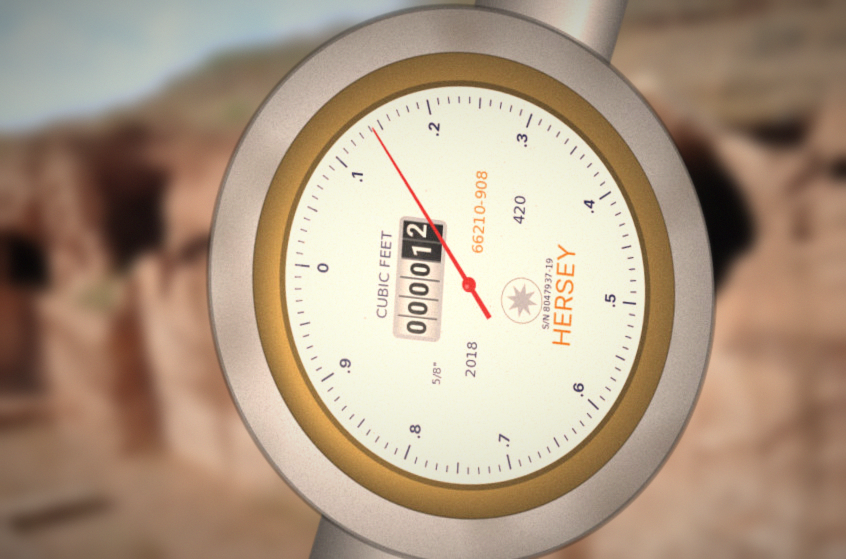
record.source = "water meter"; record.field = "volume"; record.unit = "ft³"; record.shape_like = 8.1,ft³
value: 12.14,ft³
